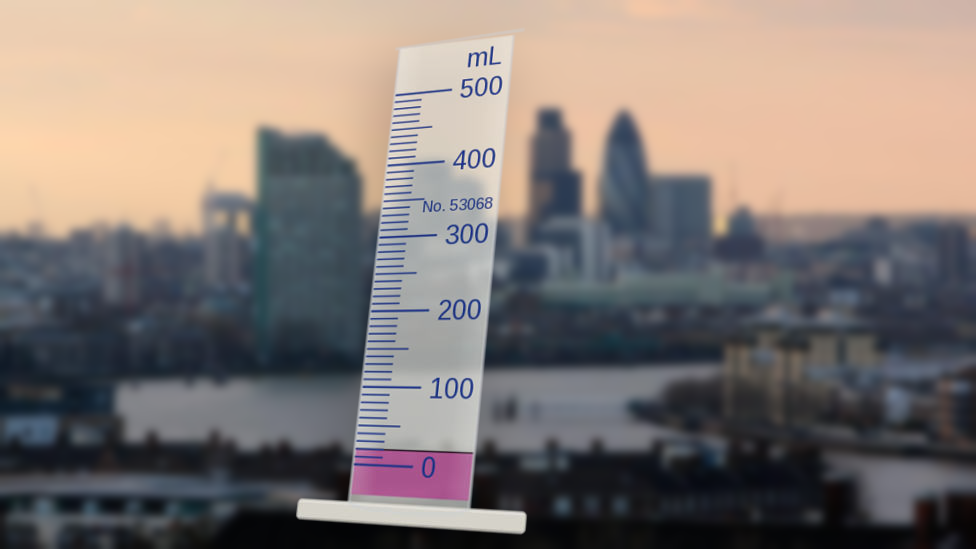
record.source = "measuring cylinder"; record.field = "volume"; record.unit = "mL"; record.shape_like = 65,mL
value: 20,mL
